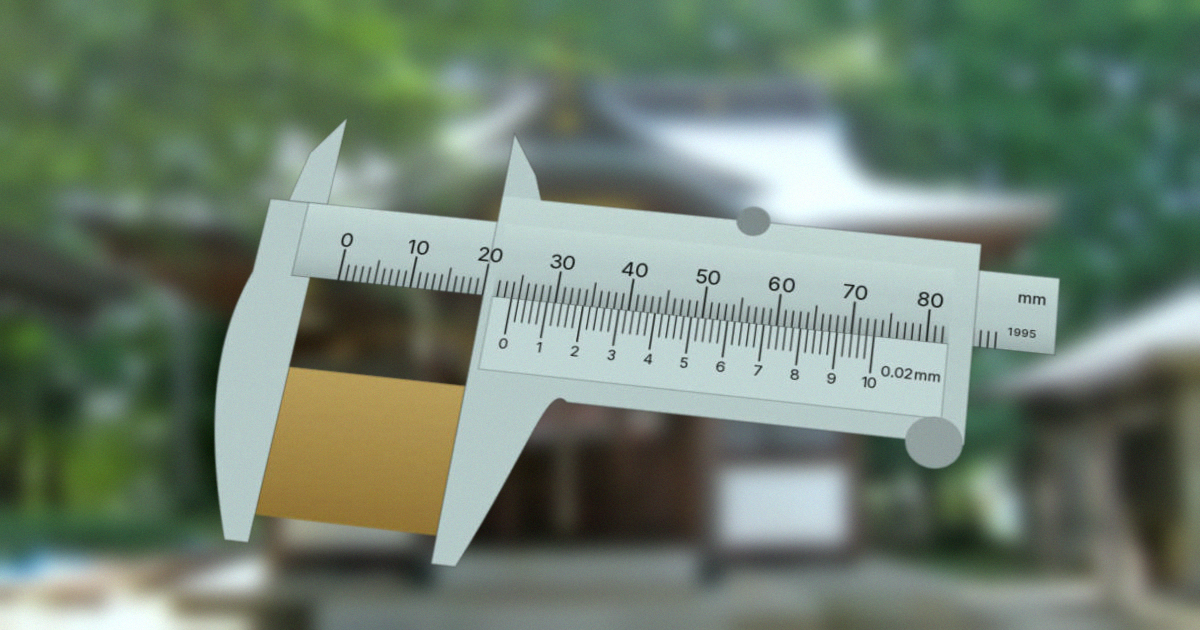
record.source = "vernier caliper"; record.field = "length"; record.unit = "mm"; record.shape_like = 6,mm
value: 24.0,mm
